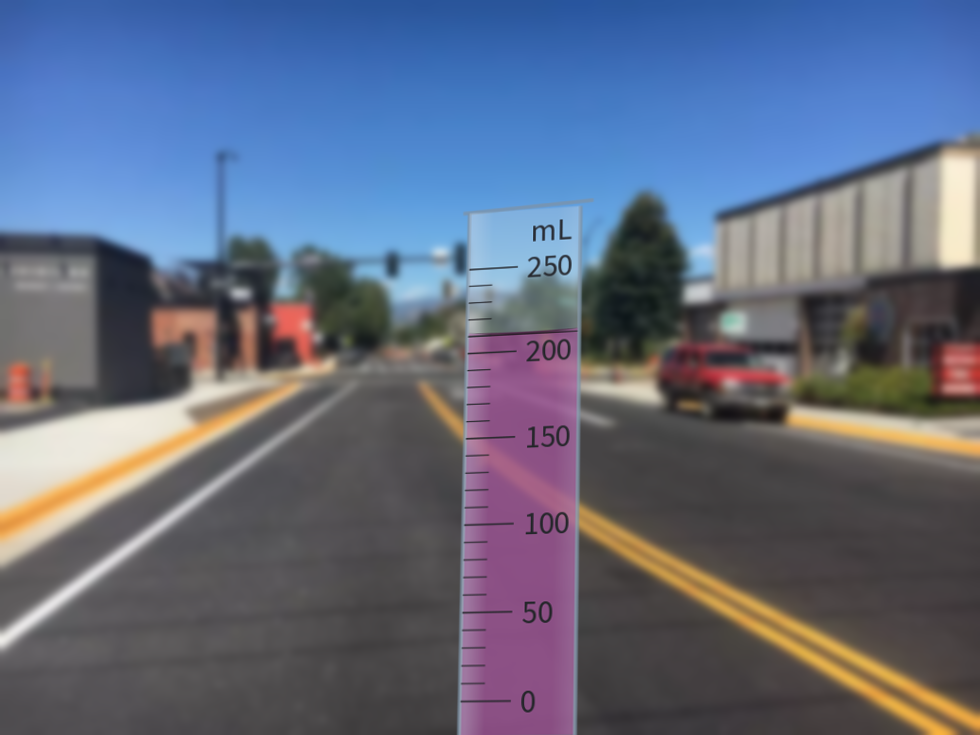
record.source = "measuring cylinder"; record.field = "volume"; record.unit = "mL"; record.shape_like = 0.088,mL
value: 210,mL
